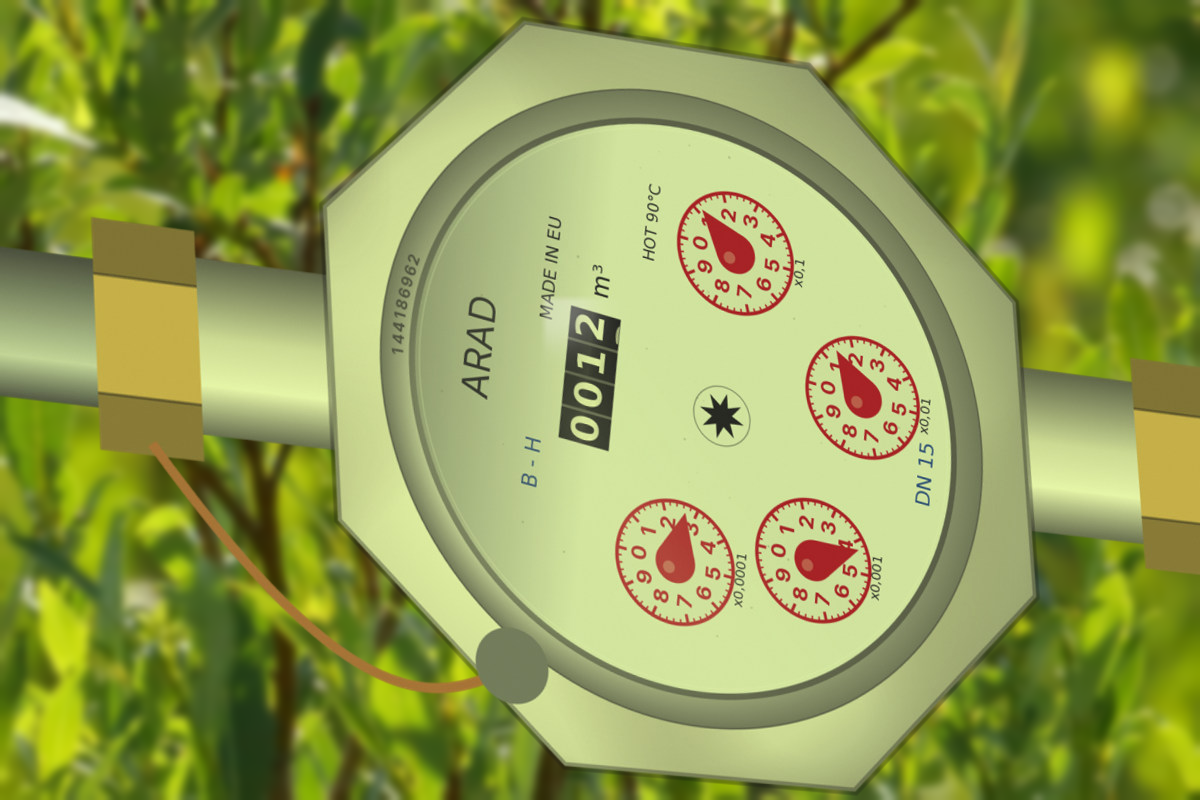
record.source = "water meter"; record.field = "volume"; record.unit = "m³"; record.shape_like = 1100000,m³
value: 12.1142,m³
